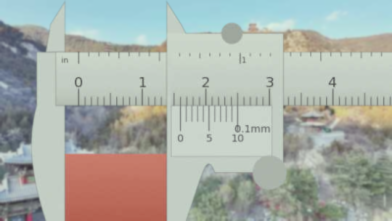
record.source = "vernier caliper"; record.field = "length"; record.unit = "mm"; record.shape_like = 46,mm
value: 16.0,mm
